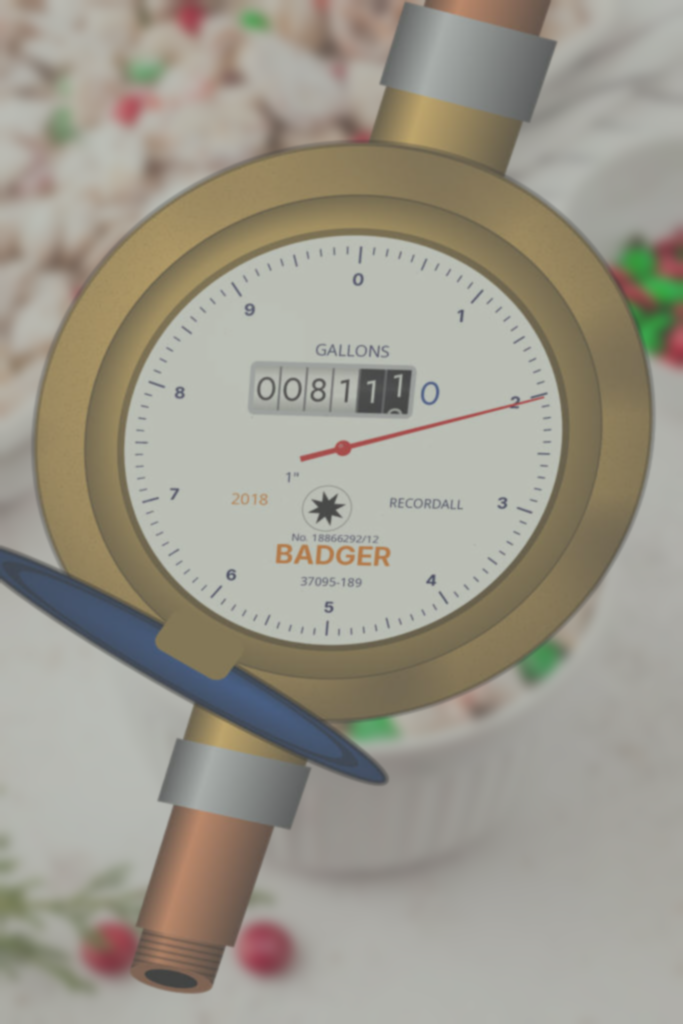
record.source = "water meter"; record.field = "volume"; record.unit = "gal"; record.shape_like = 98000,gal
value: 81112.0,gal
